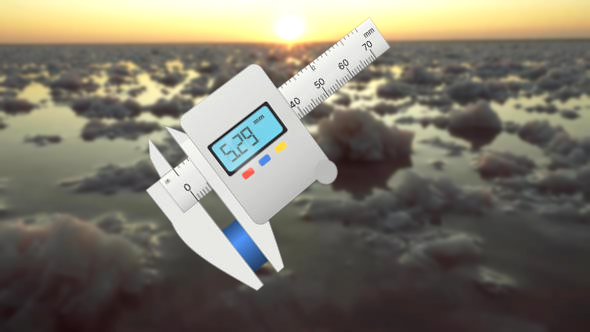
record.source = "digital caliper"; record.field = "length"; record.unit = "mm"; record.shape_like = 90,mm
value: 5.29,mm
